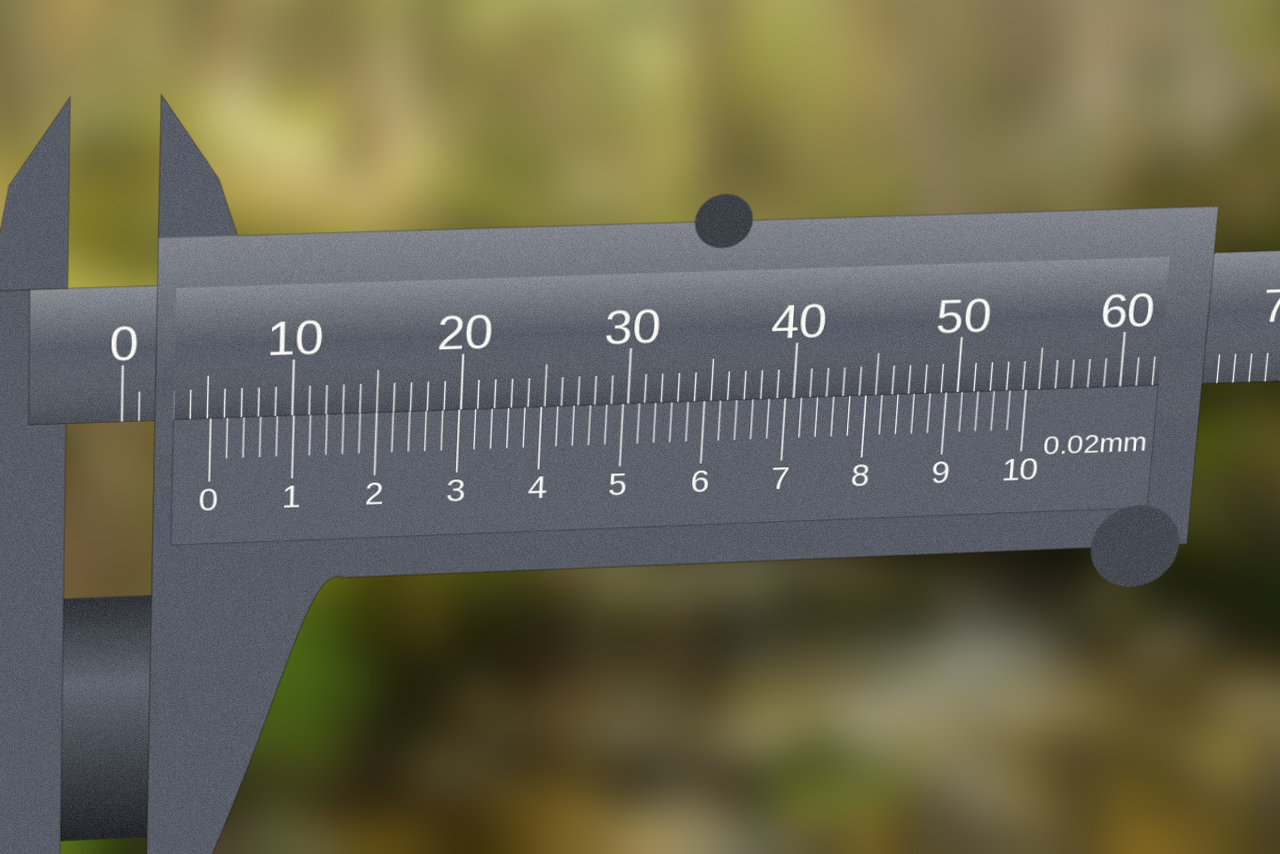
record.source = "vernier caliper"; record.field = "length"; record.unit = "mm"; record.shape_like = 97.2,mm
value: 5.2,mm
